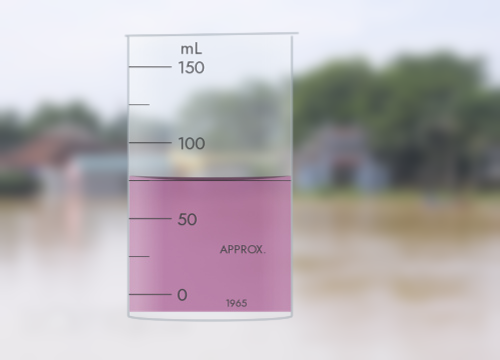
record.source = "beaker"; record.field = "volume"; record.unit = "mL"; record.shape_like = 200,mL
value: 75,mL
